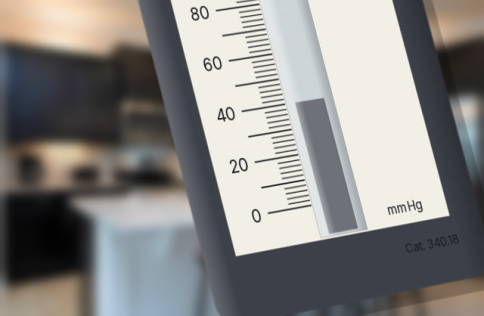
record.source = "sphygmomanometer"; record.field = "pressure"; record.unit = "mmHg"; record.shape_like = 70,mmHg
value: 40,mmHg
